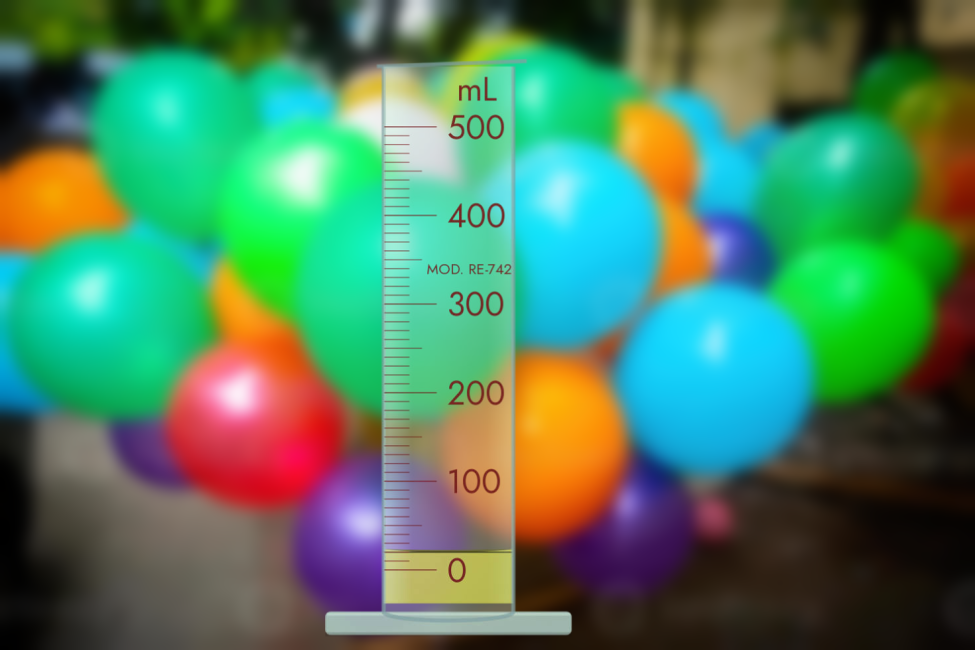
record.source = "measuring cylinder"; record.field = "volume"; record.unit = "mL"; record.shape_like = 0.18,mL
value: 20,mL
